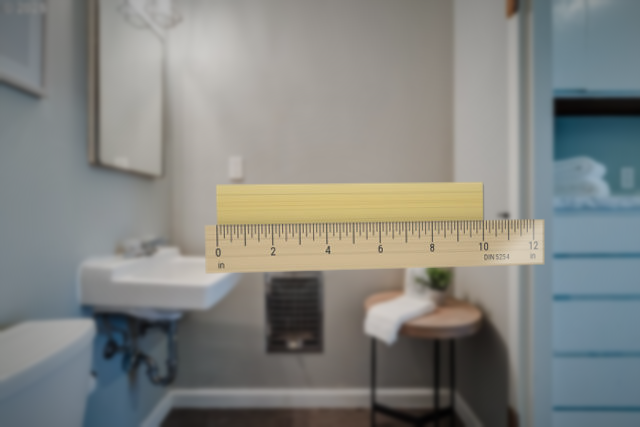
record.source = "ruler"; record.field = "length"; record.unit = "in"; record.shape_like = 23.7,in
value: 10,in
